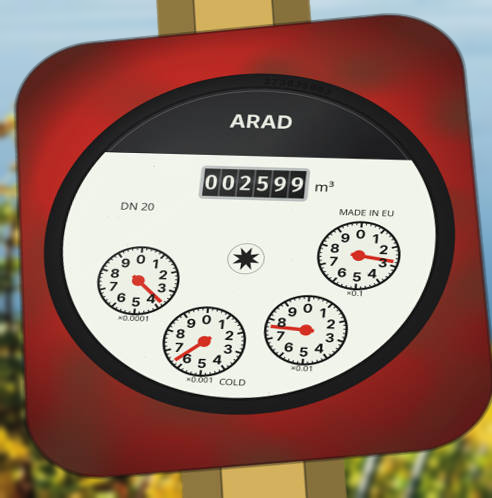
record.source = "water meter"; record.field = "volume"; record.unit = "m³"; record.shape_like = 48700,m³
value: 2599.2763,m³
